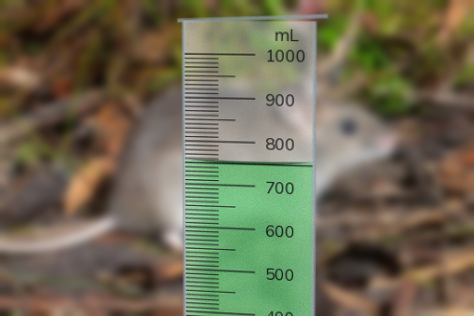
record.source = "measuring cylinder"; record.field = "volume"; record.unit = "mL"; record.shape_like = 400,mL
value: 750,mL
